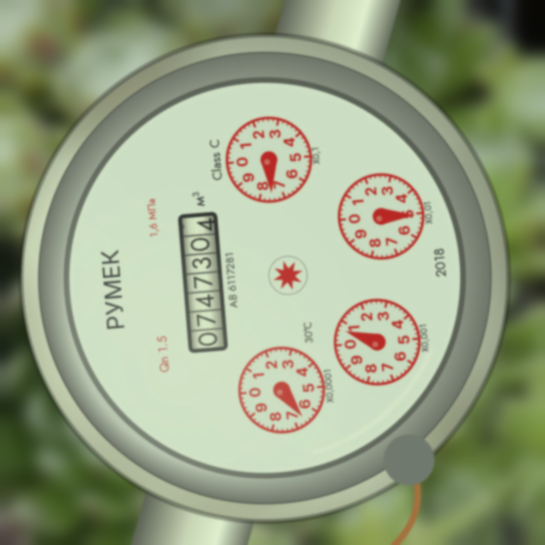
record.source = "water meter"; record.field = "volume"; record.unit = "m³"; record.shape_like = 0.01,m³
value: 747303.7506,m³
